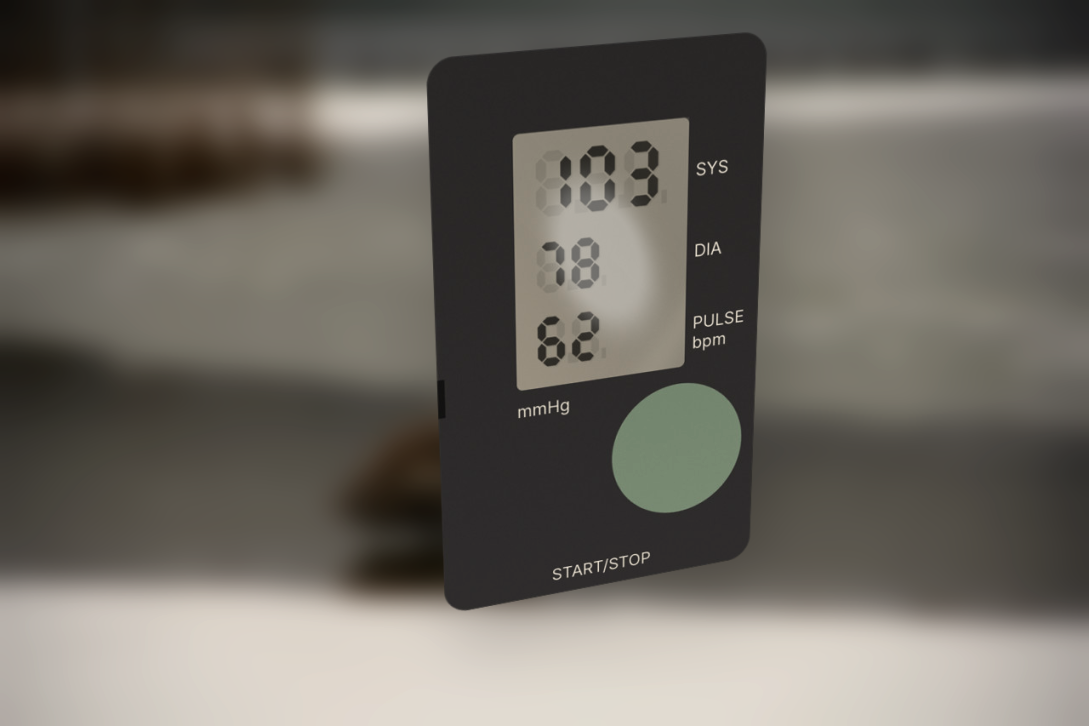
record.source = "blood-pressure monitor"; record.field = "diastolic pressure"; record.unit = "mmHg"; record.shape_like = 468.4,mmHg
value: 78,mmHg
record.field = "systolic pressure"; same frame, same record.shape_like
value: 103,mmHg
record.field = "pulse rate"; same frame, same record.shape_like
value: 62,bpm
